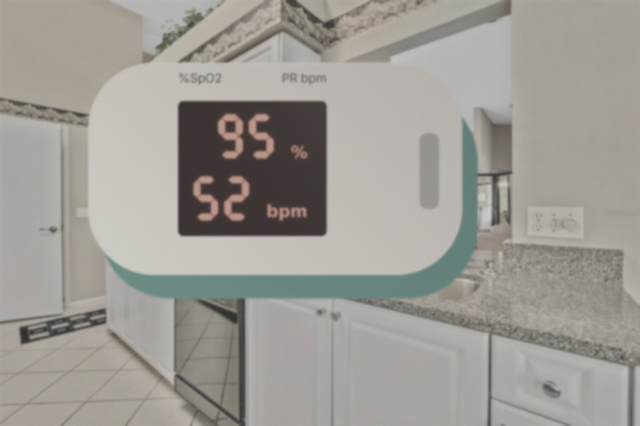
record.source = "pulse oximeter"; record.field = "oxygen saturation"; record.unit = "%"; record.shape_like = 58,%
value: 95,%
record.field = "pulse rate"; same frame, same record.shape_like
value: 52,bpm
